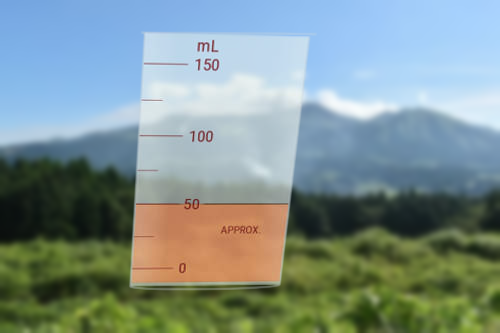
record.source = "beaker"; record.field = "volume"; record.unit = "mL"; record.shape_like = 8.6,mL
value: 50,mL
